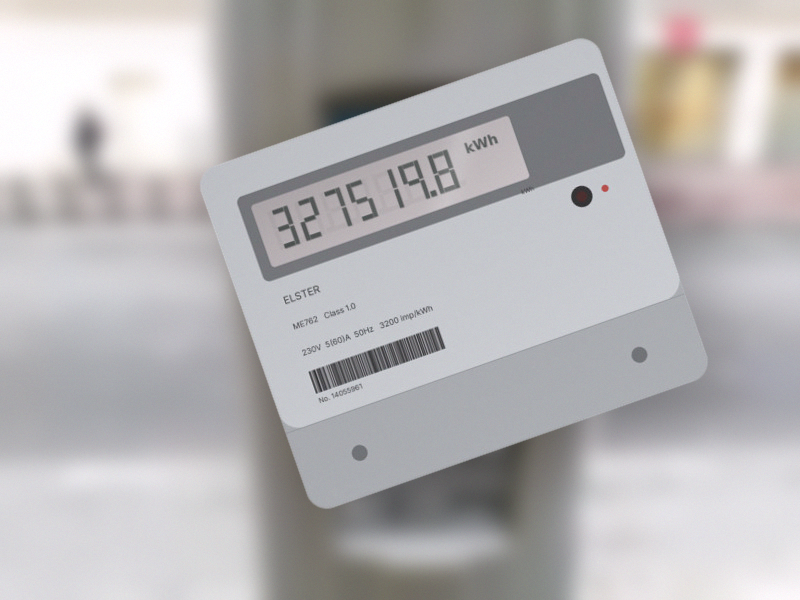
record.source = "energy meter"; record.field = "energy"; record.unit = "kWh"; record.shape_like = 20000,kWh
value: 327519.8,kWh
